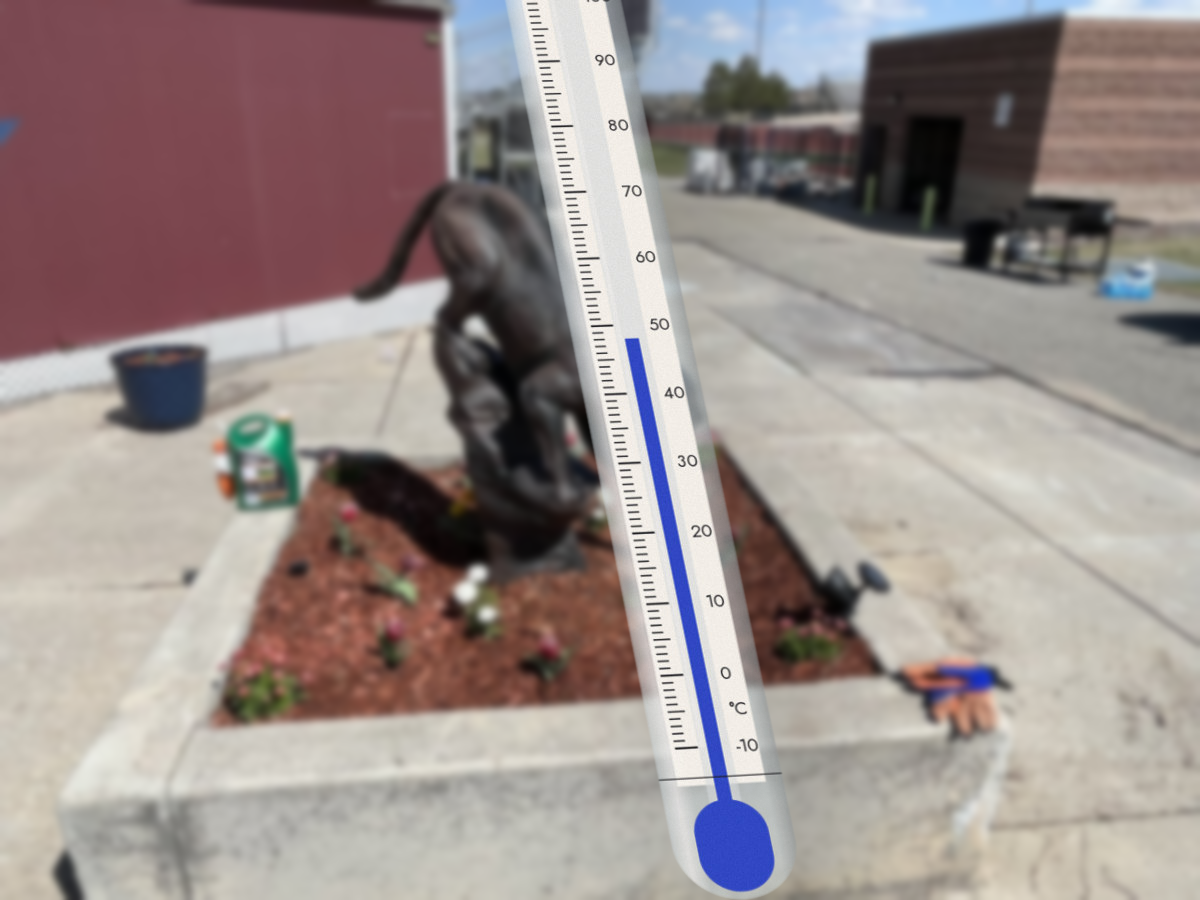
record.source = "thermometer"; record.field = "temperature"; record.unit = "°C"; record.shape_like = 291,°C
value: 48,°C
